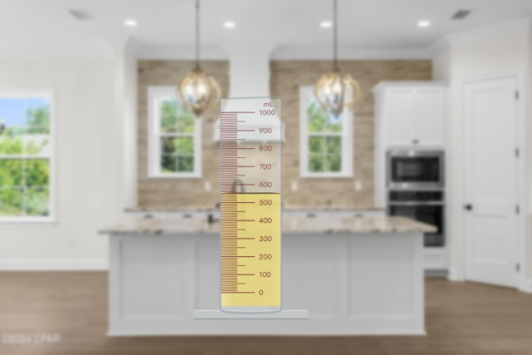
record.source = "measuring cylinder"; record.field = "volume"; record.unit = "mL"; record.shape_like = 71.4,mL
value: 550,mL
